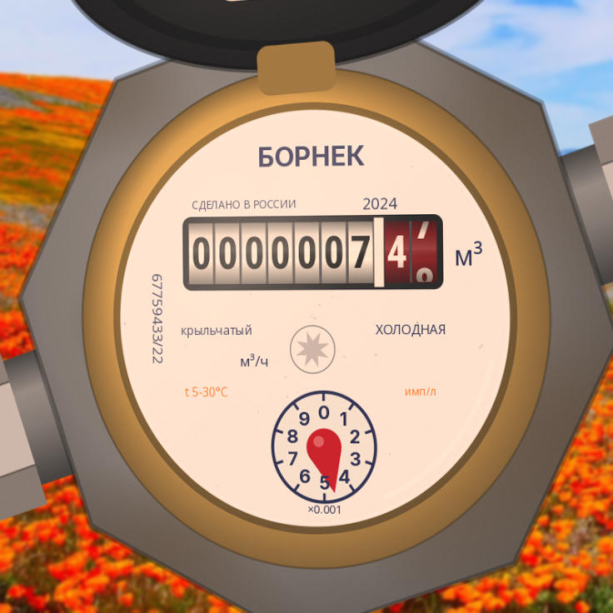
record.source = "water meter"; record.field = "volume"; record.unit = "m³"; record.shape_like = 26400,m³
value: 7.474,m³
